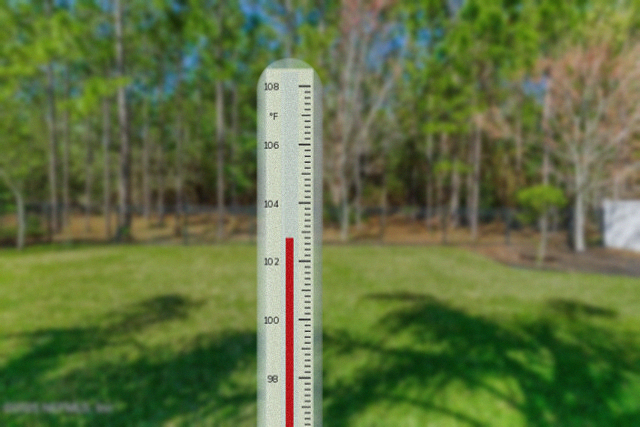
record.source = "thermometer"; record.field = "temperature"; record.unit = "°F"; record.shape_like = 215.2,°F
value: 102.8,°F
